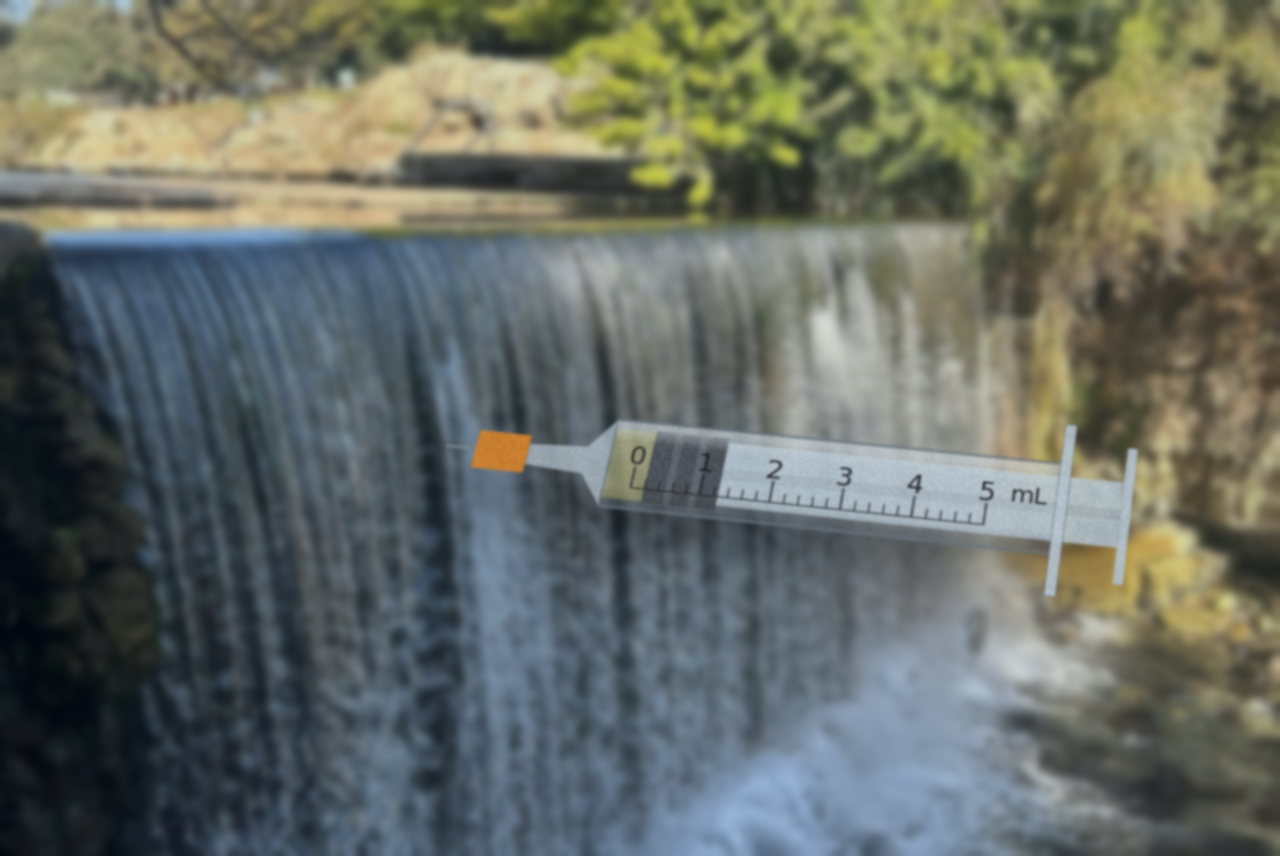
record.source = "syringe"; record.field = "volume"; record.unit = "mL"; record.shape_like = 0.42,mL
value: 0.2,mL
